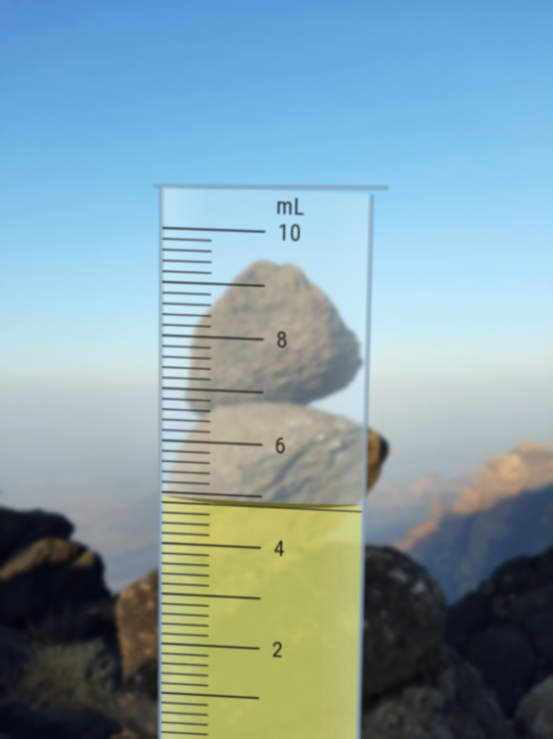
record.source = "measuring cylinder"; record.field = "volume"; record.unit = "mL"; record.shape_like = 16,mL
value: 4.8,mL
